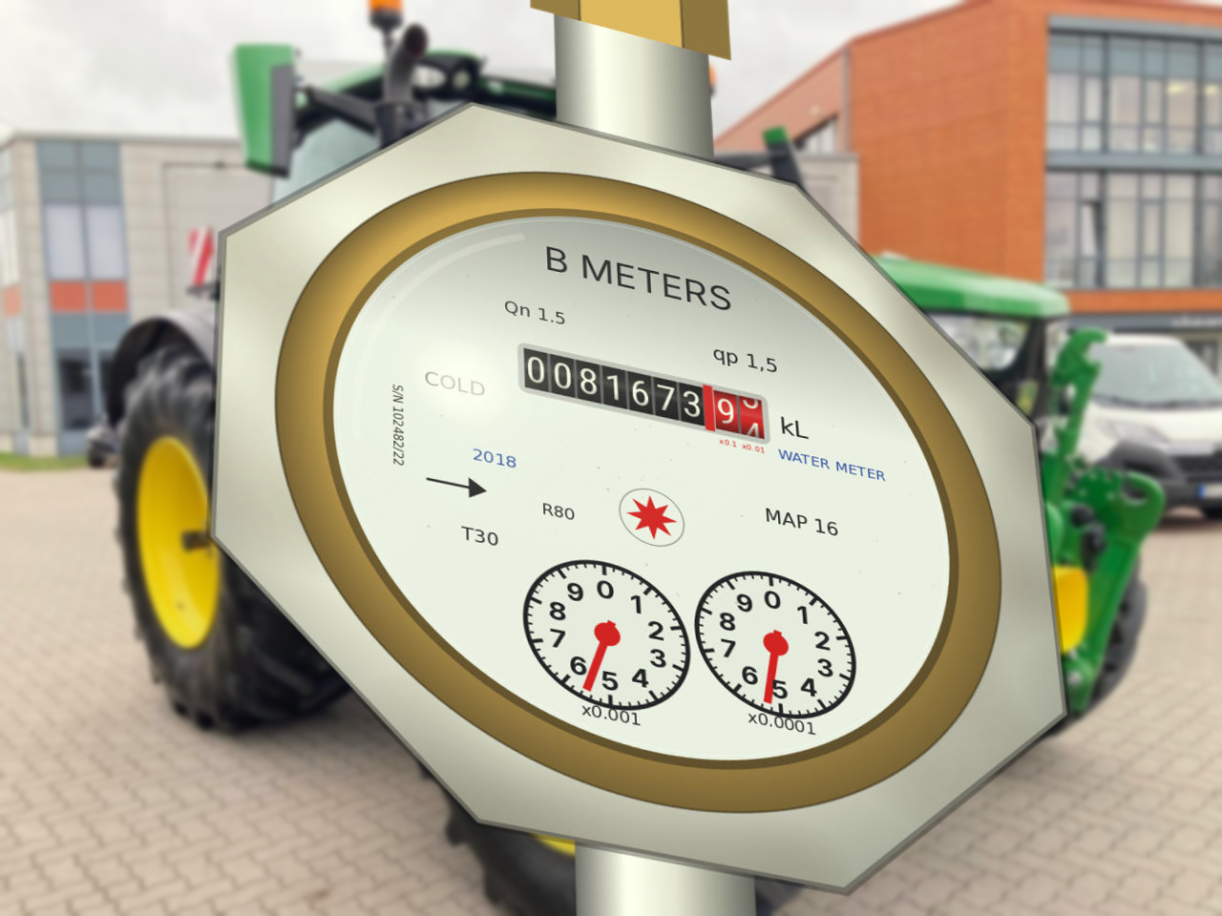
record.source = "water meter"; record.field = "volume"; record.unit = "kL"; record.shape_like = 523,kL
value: 81673.9355,kL
